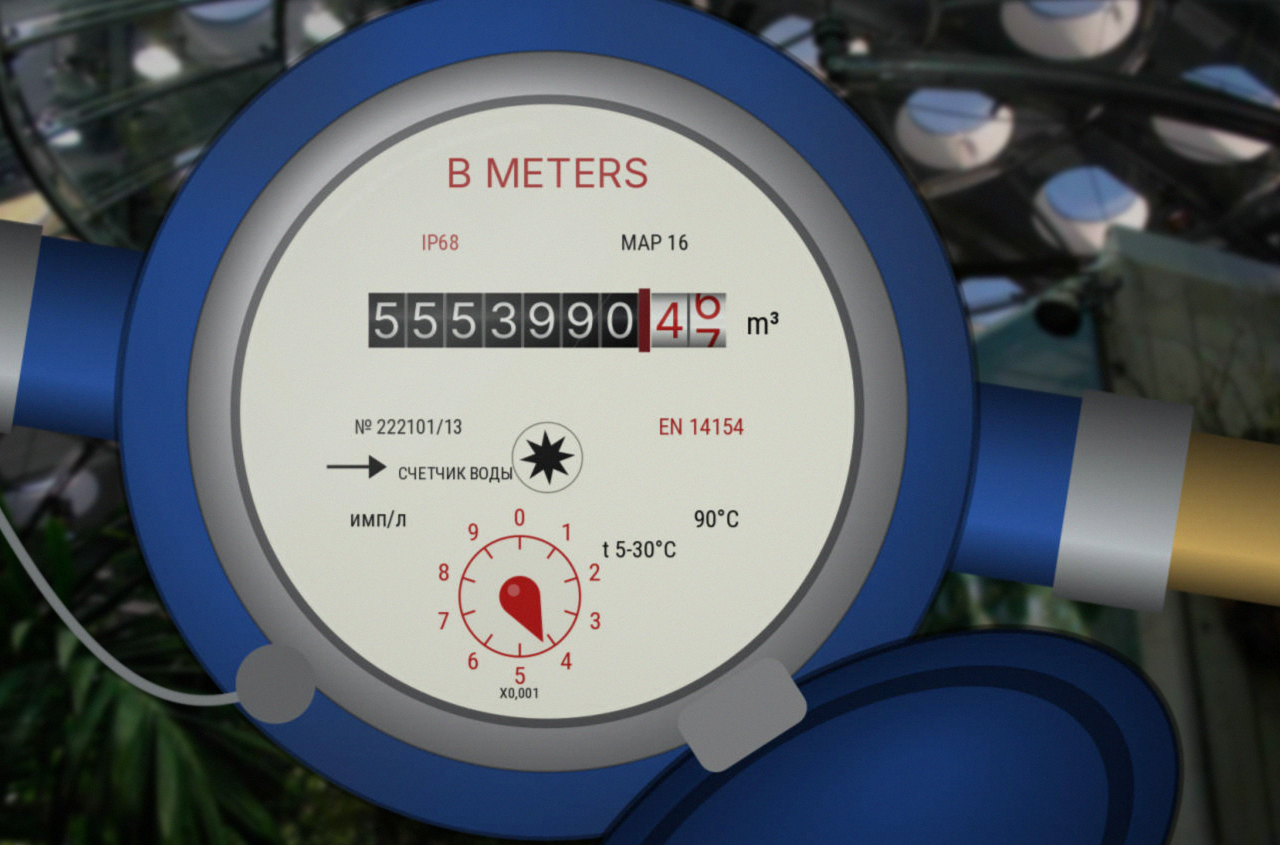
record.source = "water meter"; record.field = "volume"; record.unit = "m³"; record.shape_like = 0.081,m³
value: 5553990.464,m³
